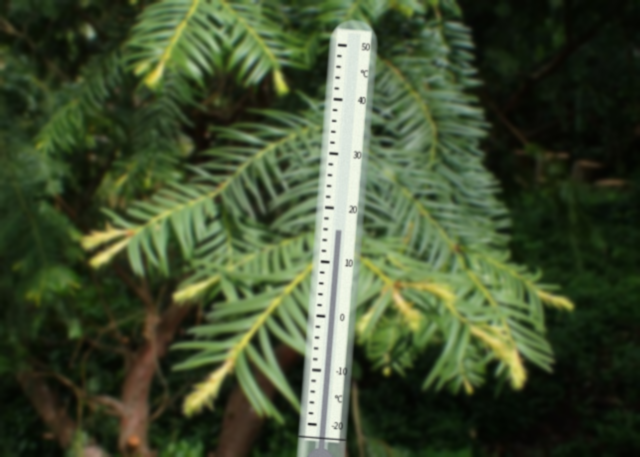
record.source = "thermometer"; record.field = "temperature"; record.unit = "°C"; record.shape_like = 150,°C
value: 16,°C
